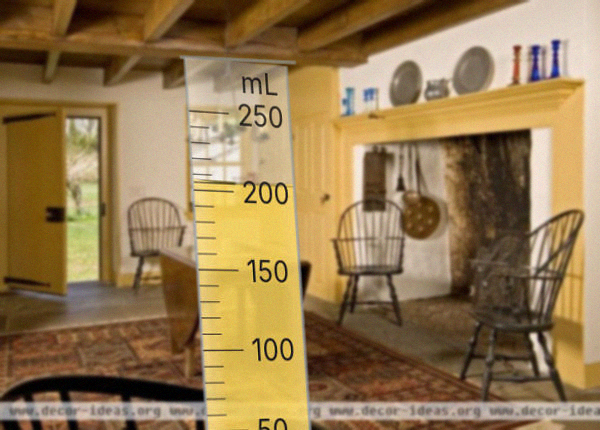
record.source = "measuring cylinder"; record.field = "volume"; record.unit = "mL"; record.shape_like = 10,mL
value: 205,mL
